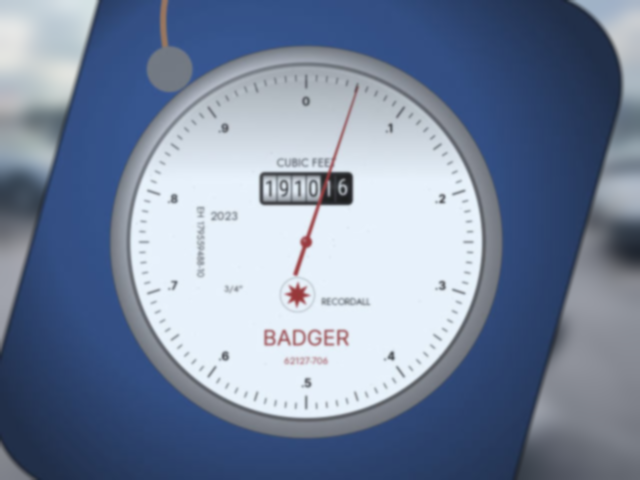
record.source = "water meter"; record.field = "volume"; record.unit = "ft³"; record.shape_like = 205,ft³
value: 191016.05,ft³
